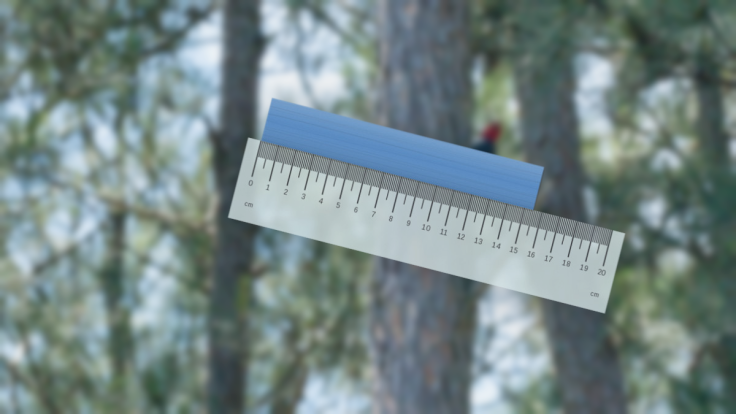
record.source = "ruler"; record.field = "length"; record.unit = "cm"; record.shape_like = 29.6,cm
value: 15.5,cm
